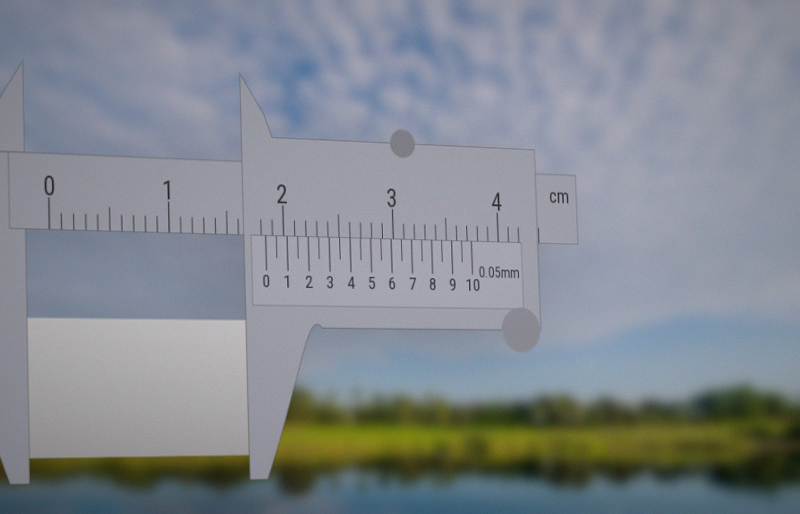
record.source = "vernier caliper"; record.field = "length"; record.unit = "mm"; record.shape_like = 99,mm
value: 18.4,mm
